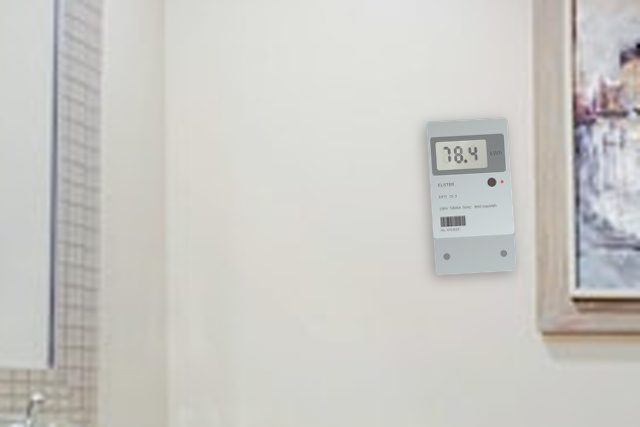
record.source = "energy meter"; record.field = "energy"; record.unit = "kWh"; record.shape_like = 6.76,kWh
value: 78.4,kWh
